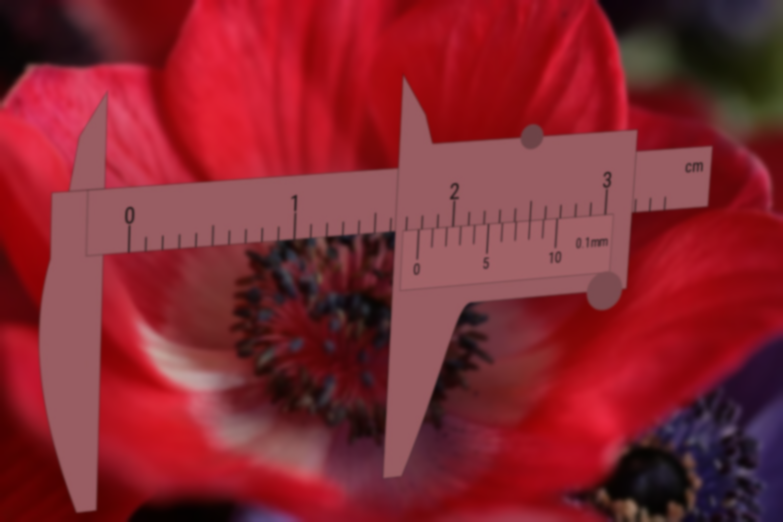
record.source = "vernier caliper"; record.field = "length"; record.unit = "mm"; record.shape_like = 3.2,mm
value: 17.8,mm
